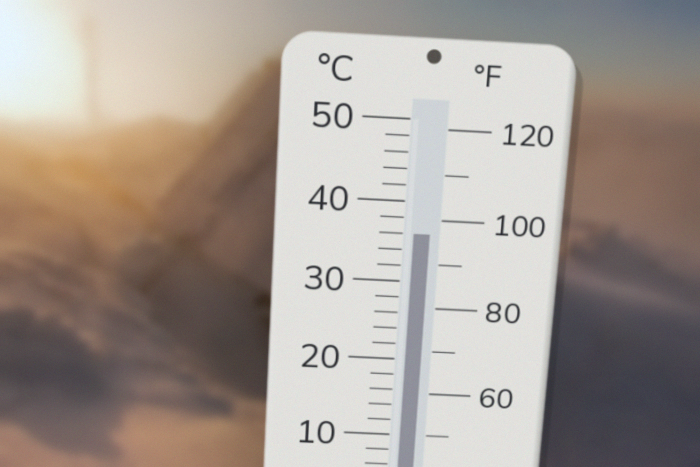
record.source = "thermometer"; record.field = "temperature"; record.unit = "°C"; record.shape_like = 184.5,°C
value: 36,°C
